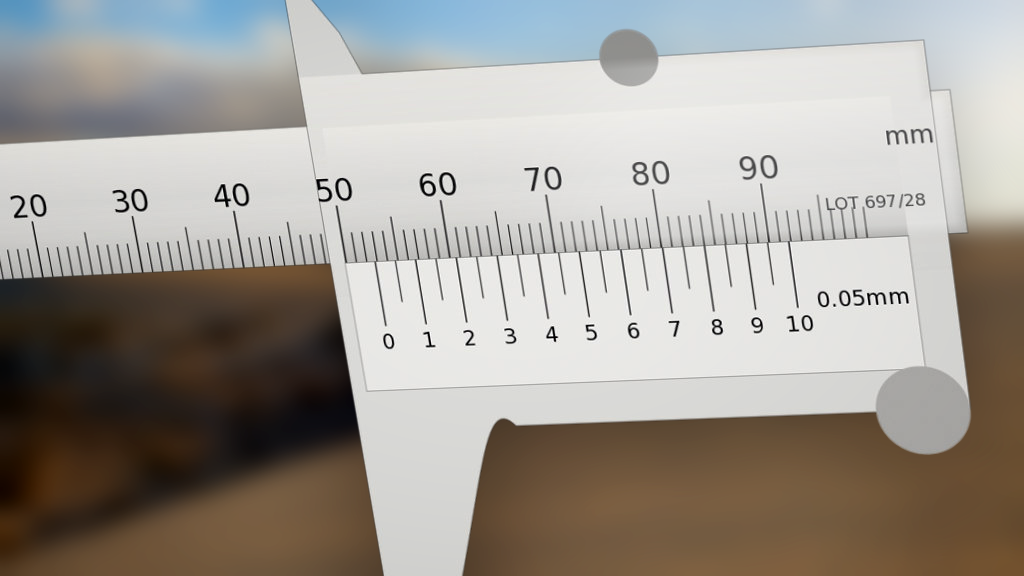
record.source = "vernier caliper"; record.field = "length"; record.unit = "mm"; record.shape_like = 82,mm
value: 52.8,mm
